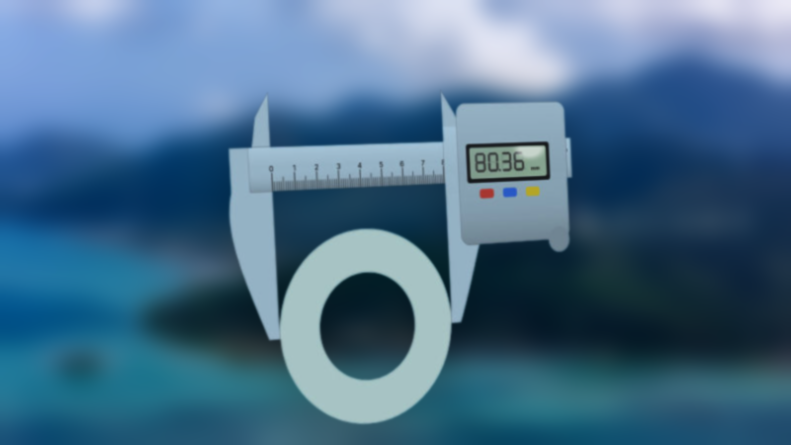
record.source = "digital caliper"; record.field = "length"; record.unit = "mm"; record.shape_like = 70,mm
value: 80.36,mm
